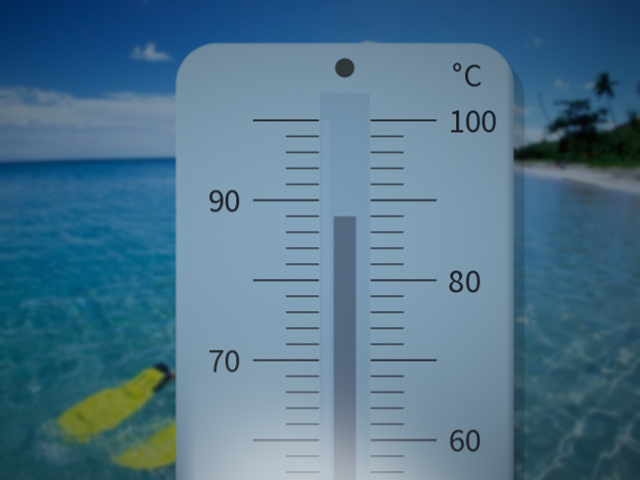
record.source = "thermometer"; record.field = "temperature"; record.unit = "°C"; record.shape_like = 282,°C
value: 88,°C
